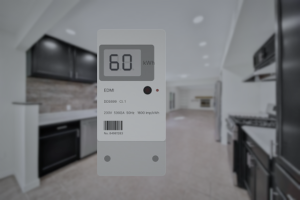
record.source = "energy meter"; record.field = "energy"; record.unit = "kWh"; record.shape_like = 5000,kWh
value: 60,kWh
